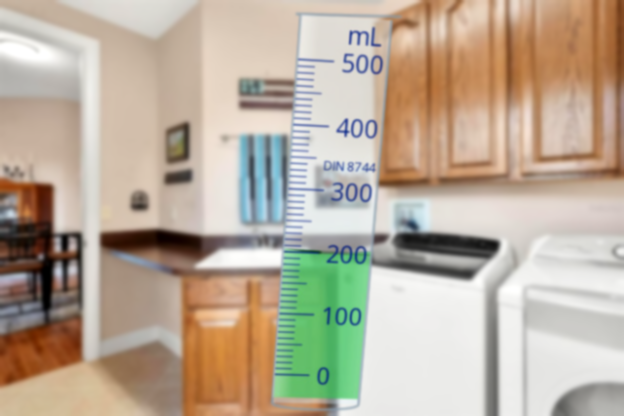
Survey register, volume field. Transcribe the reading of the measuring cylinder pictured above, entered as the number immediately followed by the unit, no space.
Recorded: 200mL
